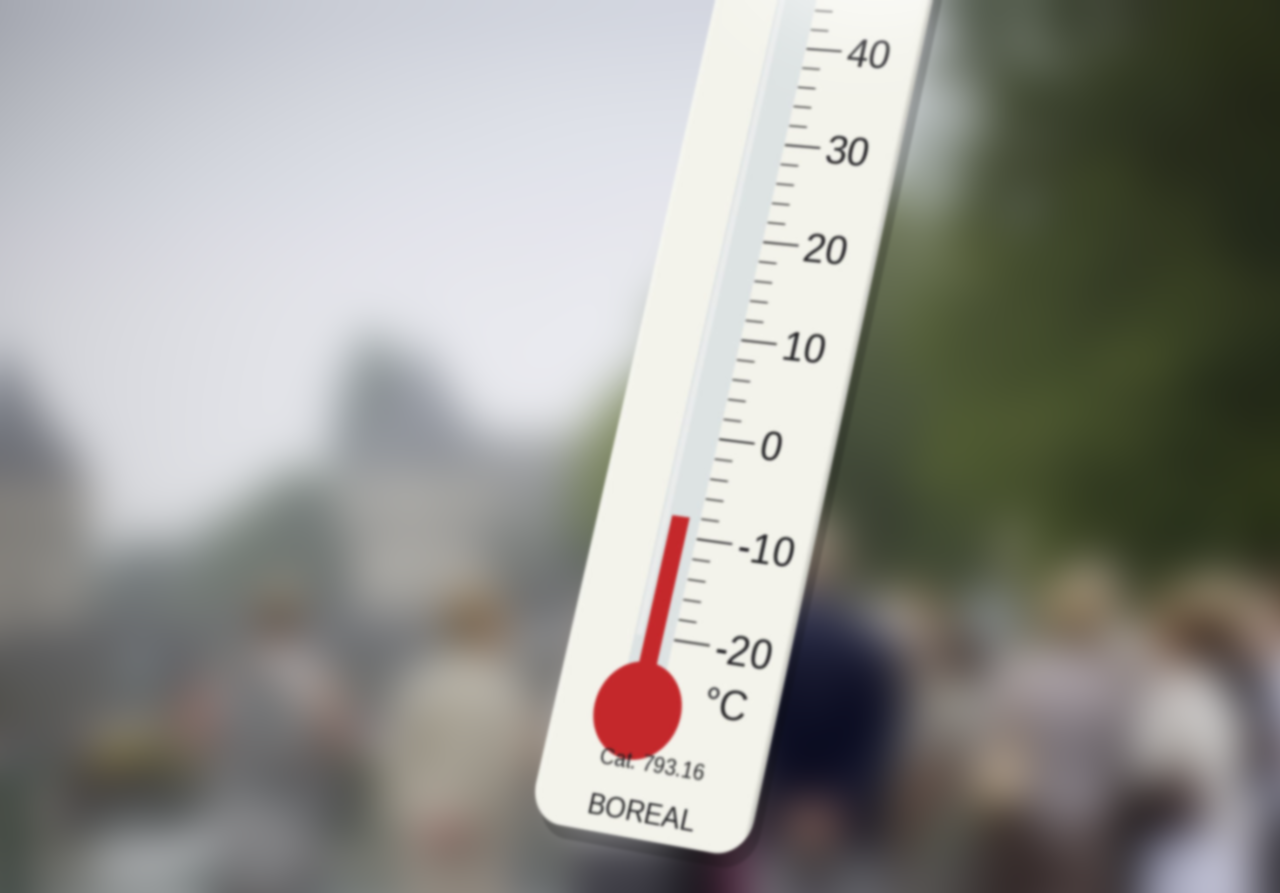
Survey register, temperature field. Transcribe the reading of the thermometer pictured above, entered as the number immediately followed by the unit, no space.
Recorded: -8°C
